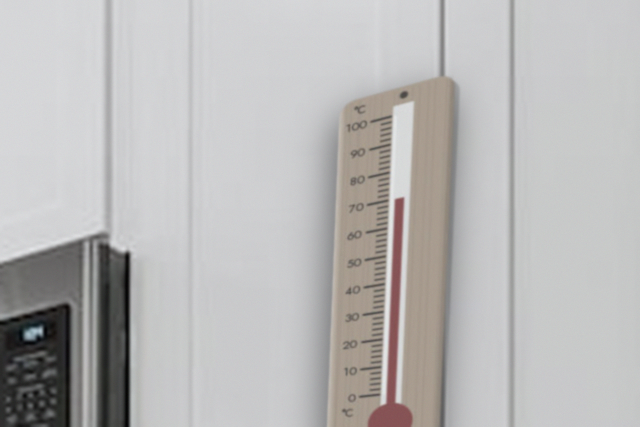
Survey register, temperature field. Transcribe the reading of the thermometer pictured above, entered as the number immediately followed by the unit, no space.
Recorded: 70°C
